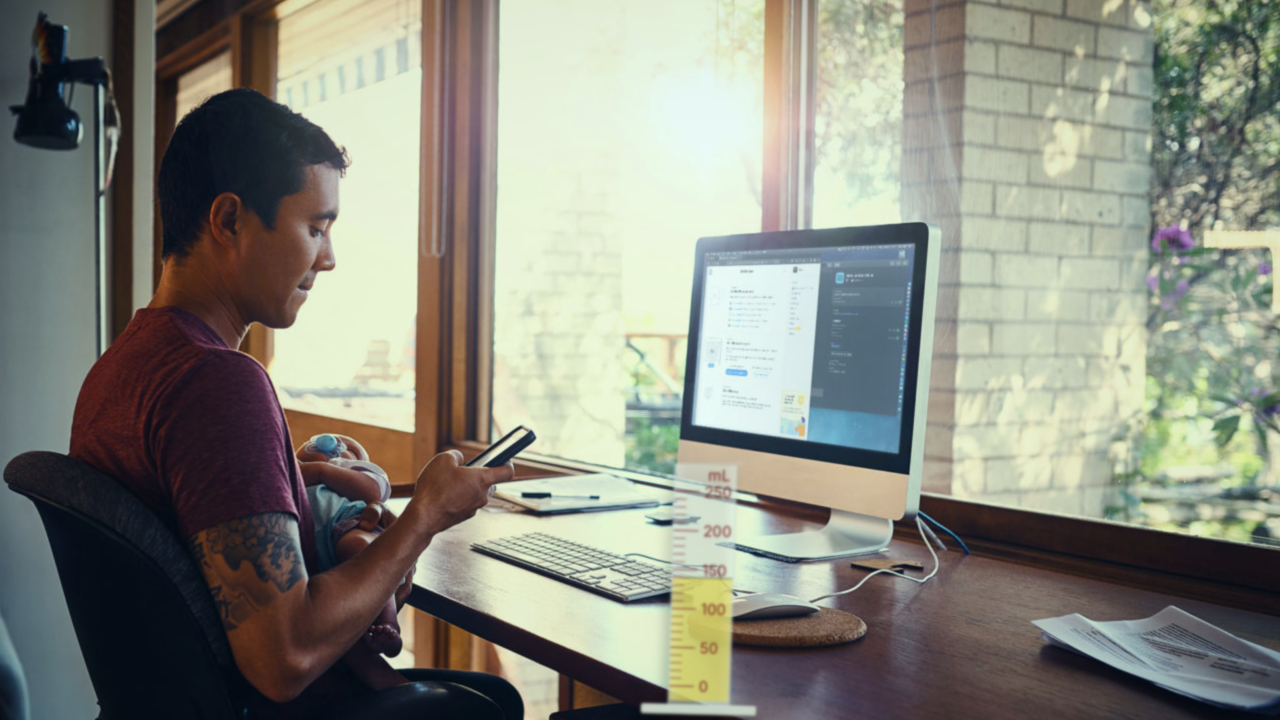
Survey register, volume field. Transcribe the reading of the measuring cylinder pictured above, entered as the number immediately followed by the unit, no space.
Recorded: 140mL
